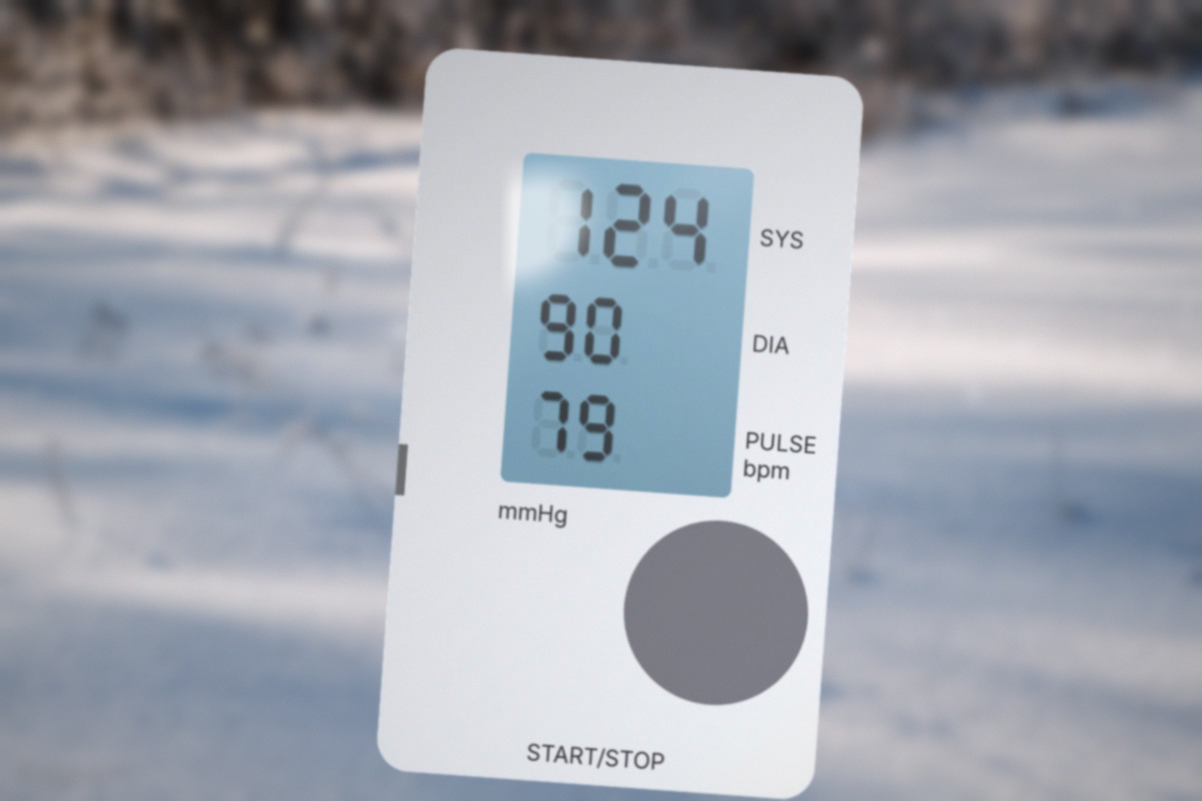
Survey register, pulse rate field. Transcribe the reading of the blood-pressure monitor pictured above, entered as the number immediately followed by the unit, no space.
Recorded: 79bpm
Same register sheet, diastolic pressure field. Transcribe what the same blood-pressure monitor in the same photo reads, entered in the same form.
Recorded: 90mmHg
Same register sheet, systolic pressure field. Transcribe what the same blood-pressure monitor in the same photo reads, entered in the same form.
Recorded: 124mmHg
